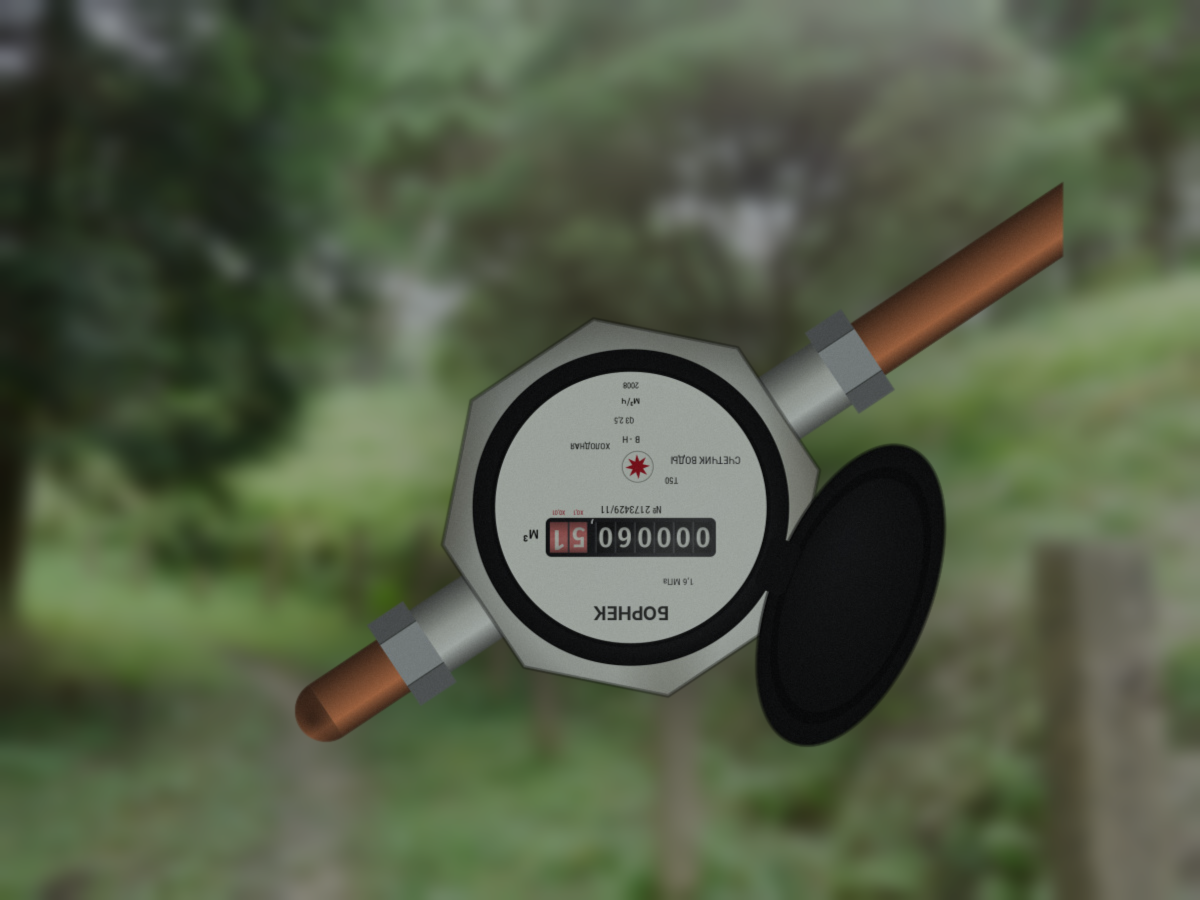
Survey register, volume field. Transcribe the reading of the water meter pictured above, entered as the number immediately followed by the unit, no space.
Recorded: 60.51m³
